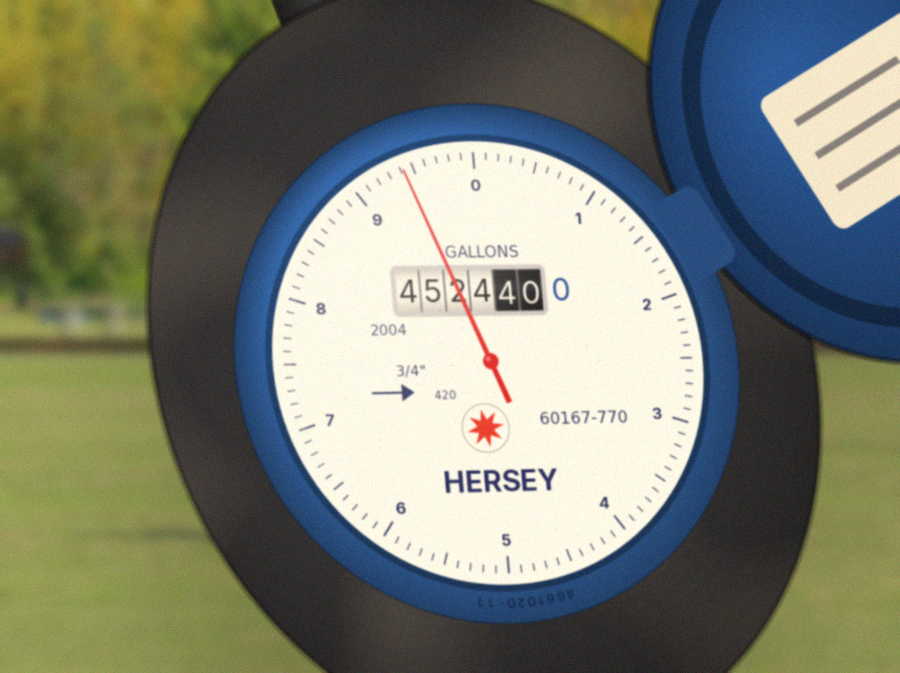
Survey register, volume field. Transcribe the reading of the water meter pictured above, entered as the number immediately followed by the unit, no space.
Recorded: 4524399.4gal
